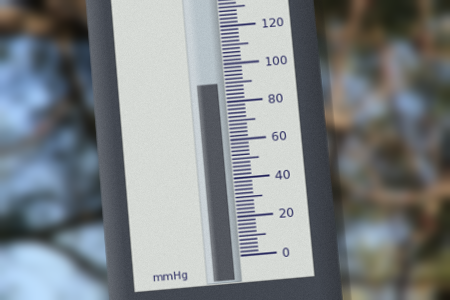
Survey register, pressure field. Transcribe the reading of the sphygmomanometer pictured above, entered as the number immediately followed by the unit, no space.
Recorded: 90mmHg
